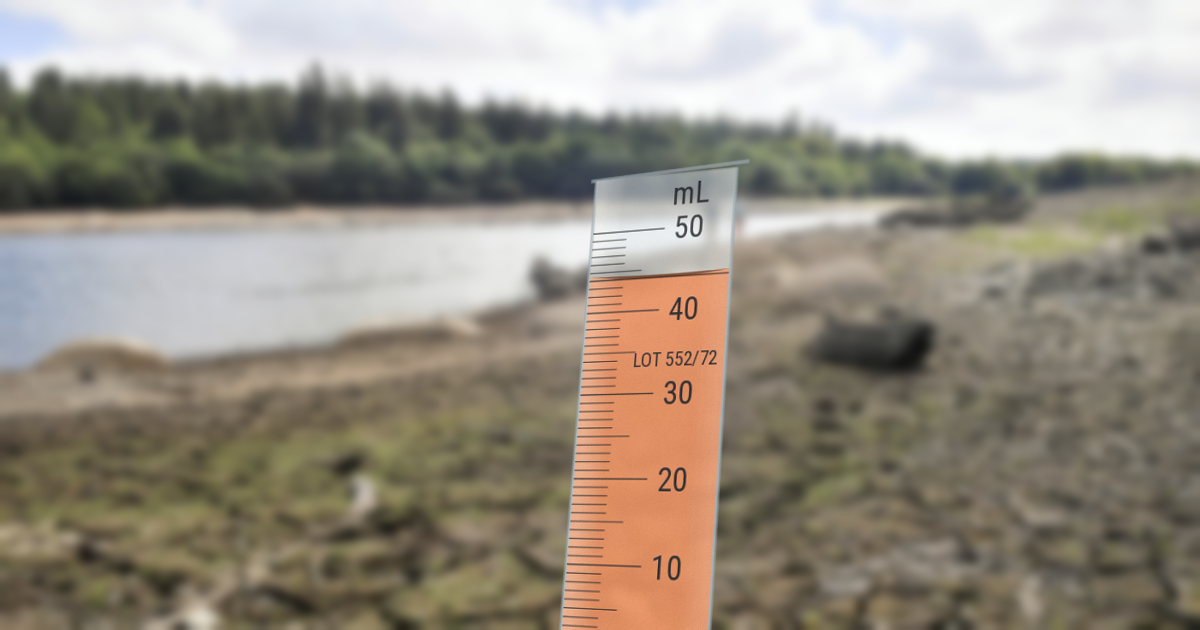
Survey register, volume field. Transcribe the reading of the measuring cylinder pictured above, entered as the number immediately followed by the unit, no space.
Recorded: 44mL
